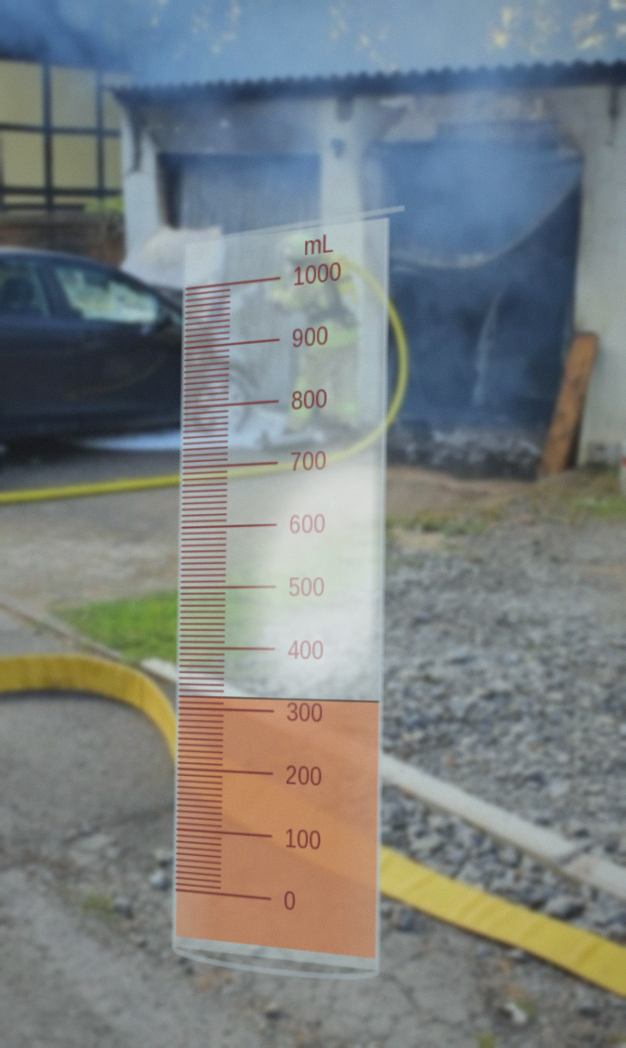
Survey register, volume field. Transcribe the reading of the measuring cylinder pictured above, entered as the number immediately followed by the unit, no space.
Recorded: 320mL
